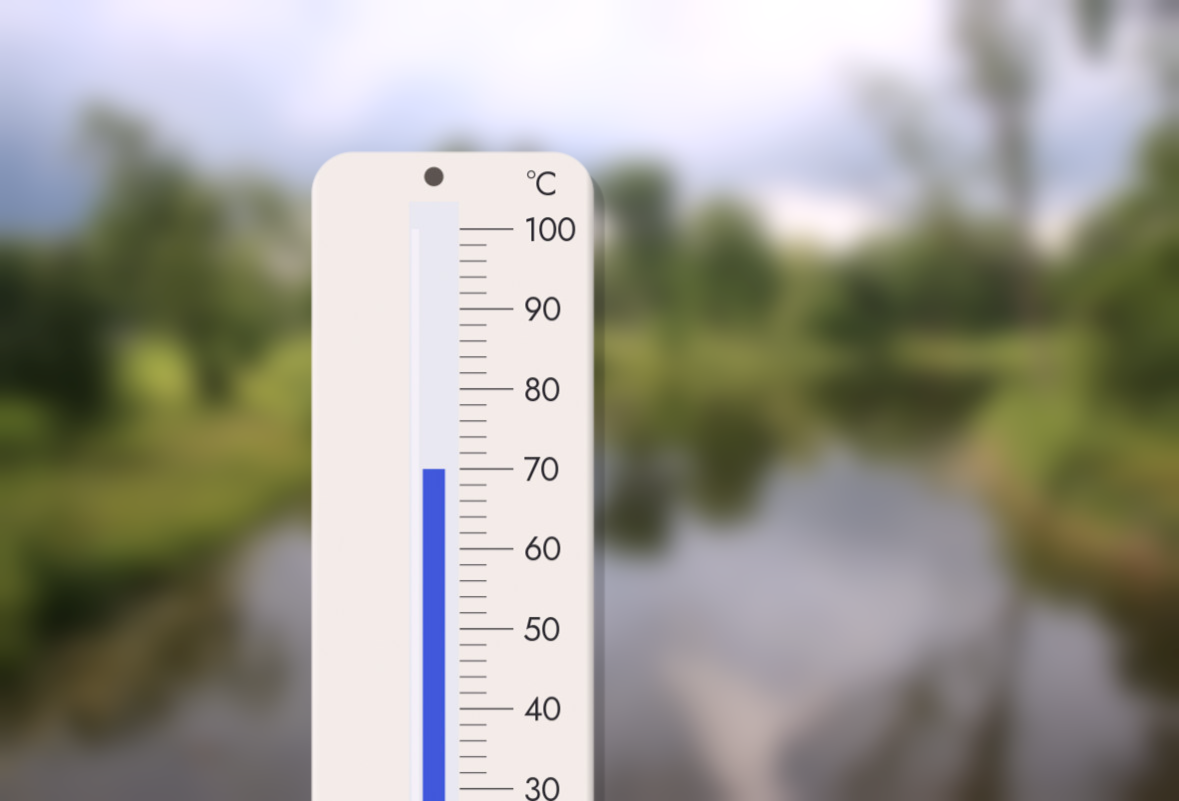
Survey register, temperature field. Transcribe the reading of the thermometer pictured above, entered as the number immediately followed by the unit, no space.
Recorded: 70°C
